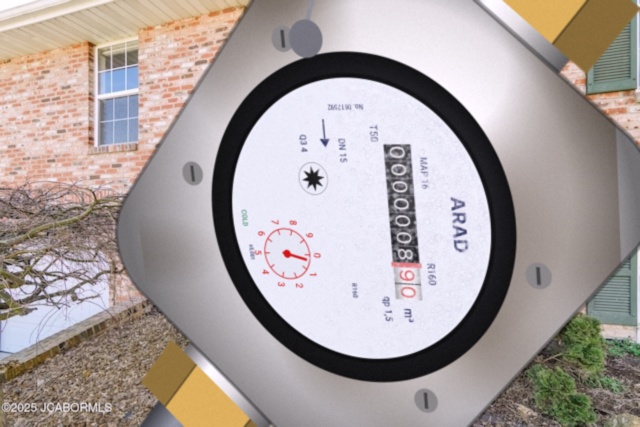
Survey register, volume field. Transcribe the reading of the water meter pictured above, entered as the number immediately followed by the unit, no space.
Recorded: 8.900m³
